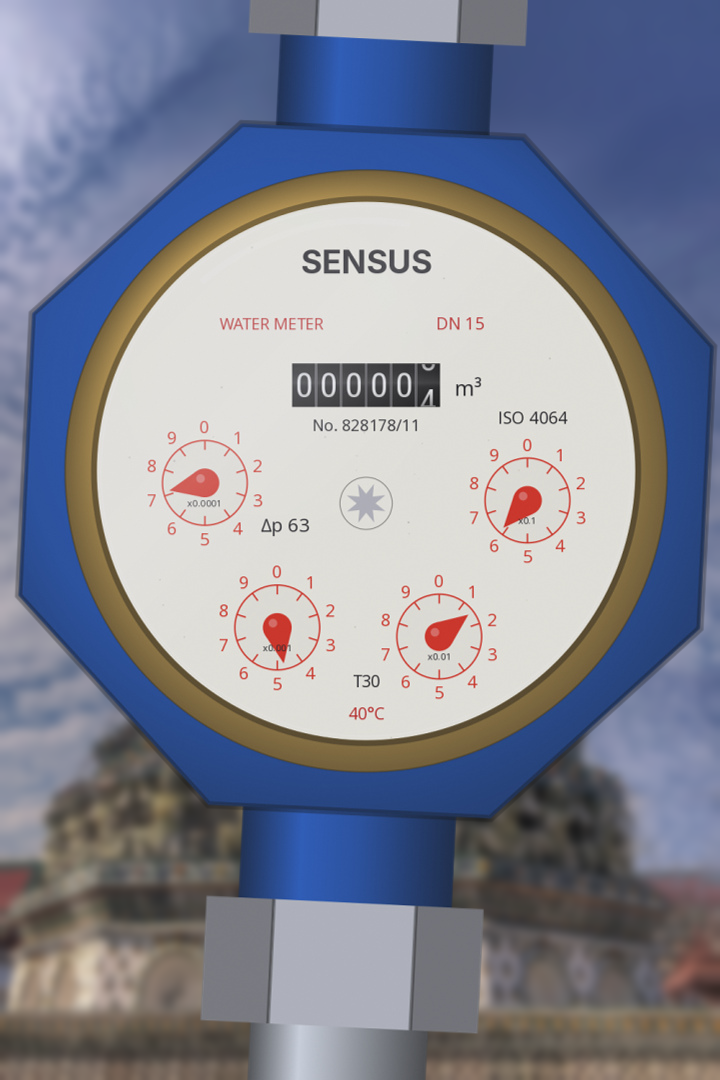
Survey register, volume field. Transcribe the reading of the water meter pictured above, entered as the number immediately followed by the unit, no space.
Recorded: 3.6147m³
